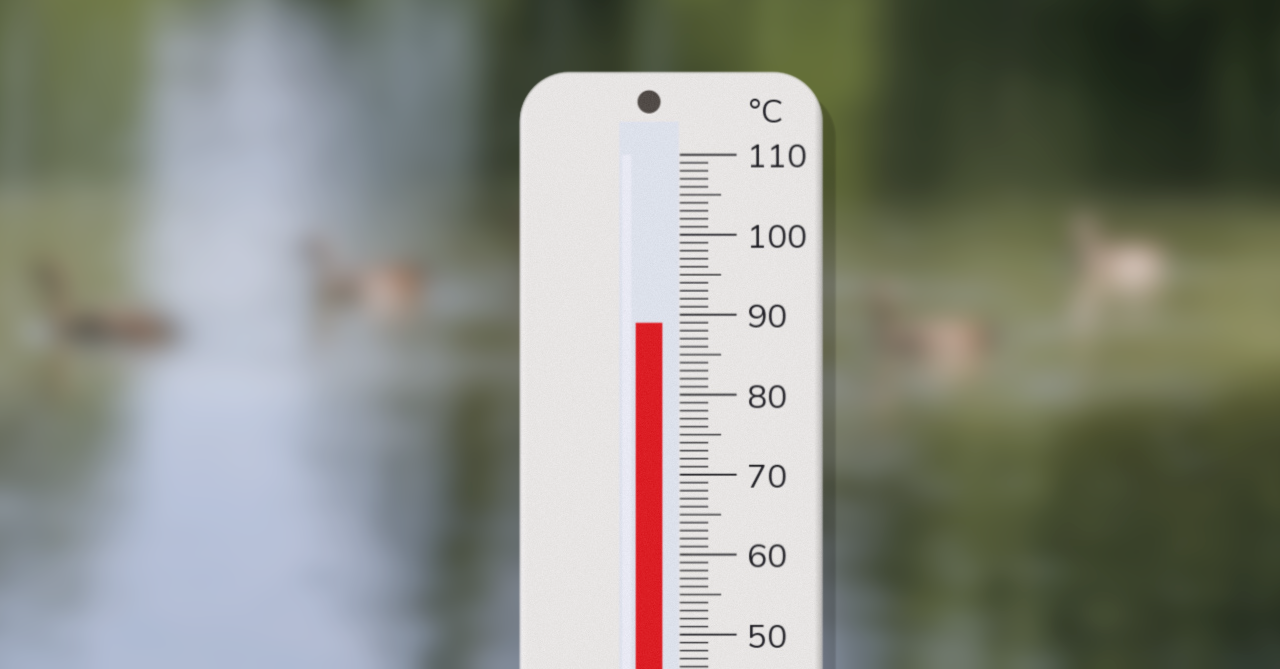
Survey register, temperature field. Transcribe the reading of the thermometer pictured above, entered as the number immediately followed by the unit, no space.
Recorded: 89°C
